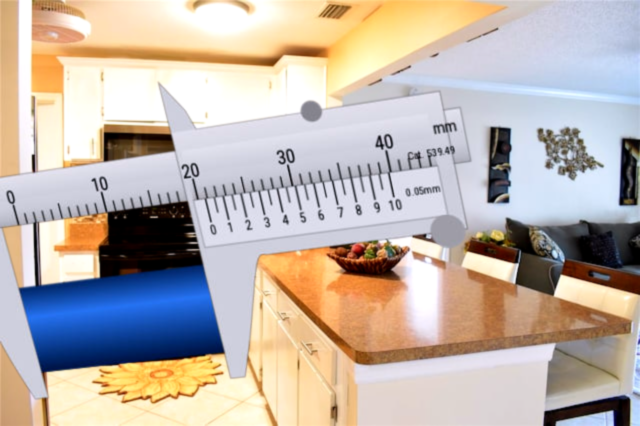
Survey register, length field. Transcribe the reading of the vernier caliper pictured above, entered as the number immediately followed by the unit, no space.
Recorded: 20.8mm
